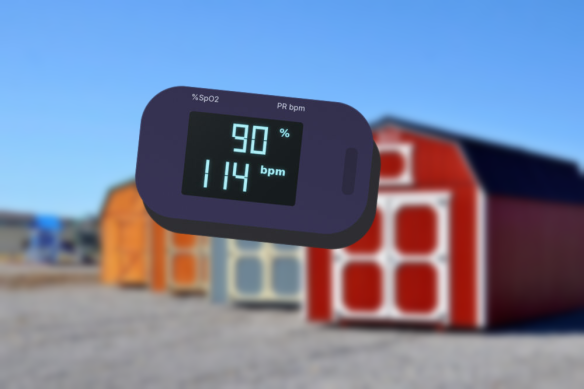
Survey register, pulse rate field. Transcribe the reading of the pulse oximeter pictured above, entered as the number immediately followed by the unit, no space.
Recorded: 114bpm
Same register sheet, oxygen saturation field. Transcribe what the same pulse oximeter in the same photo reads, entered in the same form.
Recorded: 90%
